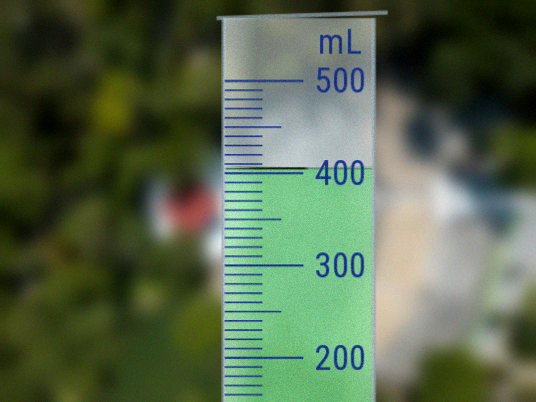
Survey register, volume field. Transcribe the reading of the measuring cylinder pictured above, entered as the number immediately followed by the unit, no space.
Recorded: 405mL
